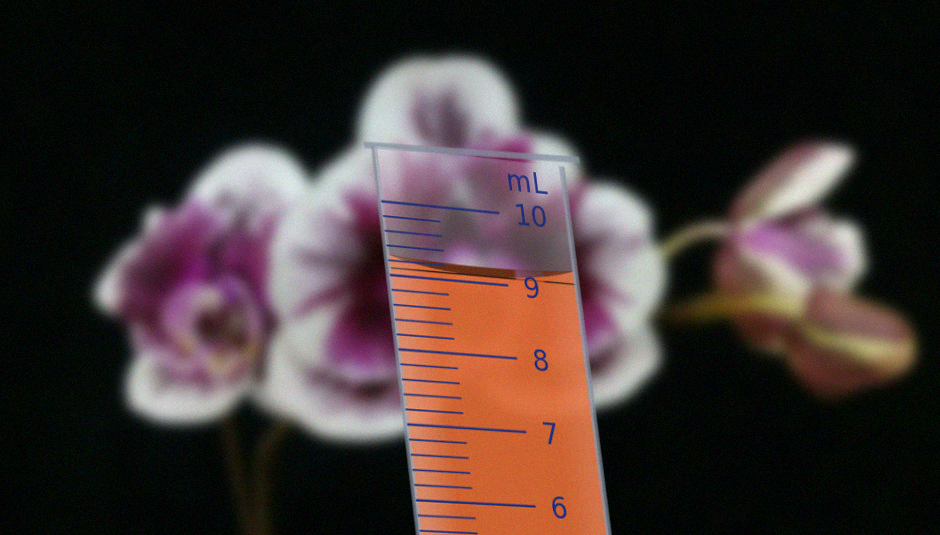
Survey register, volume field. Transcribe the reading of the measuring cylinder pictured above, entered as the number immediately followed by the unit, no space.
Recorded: 9.1mL
